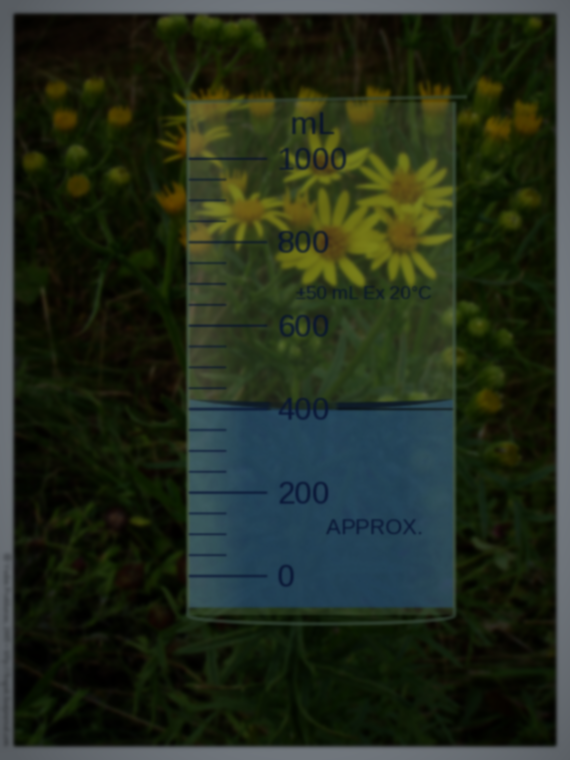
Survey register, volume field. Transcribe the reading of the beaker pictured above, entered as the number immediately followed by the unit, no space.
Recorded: 400mL
